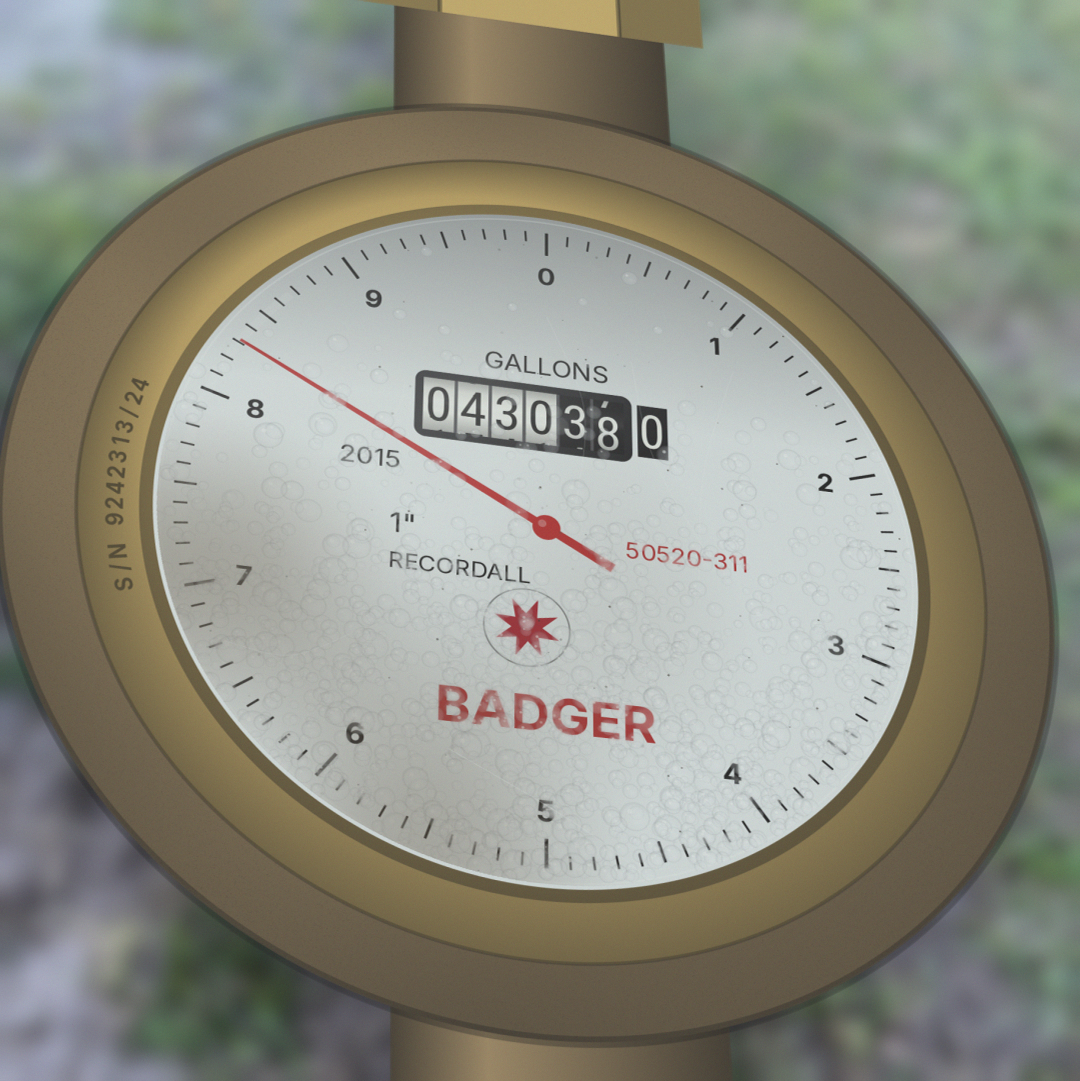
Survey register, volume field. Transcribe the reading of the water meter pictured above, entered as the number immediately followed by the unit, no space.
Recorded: 430378.3gal
